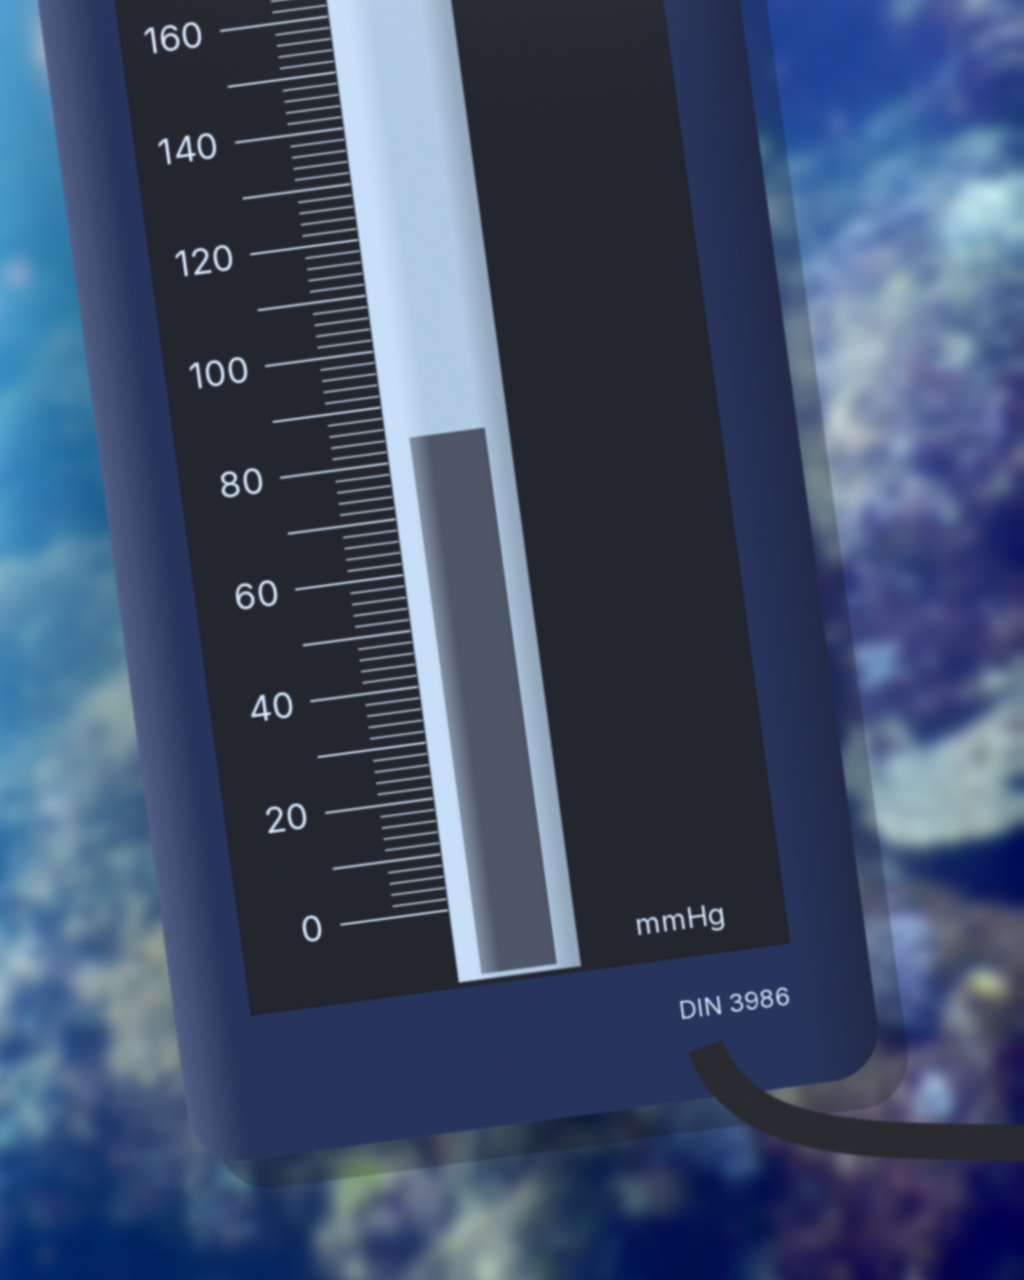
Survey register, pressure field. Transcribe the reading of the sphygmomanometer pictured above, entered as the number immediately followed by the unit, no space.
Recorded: 84mmHg
